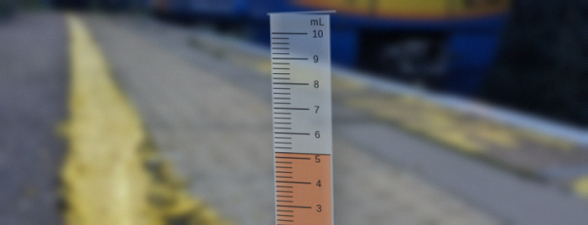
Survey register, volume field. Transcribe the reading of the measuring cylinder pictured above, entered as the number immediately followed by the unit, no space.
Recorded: 5.2mL
